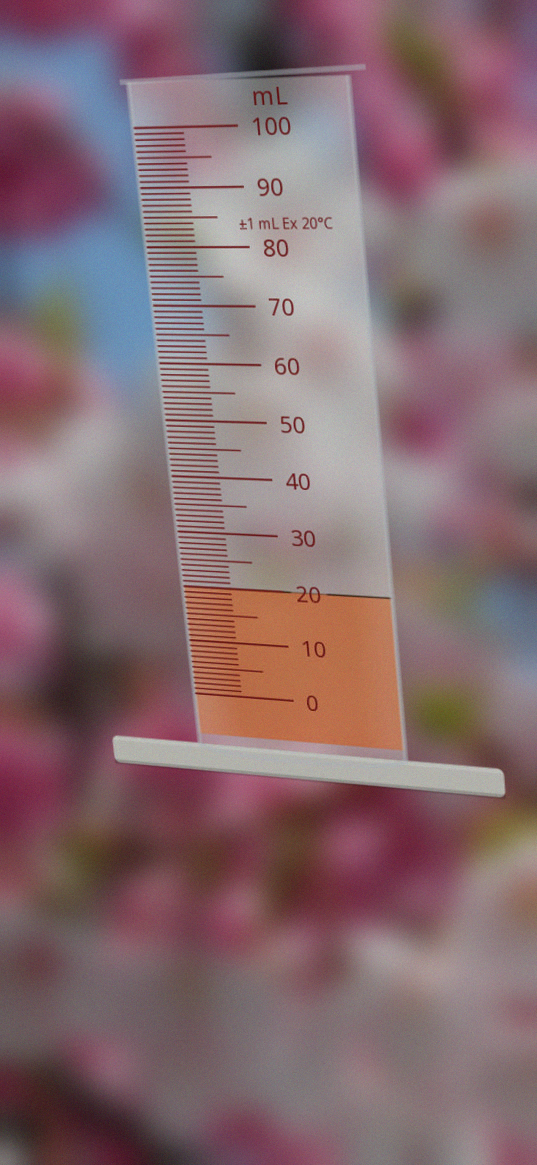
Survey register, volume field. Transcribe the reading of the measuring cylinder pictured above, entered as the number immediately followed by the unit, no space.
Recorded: 20mL
